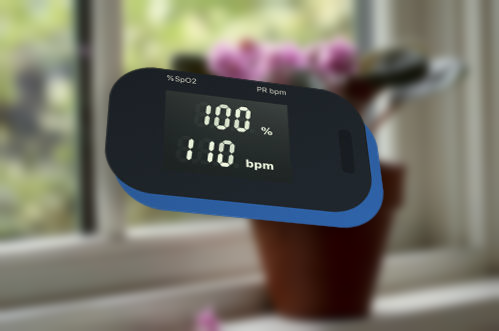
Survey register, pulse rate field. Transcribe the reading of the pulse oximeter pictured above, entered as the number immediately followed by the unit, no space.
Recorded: 110bpm
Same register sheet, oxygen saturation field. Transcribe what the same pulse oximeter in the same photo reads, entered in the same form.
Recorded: 100%
